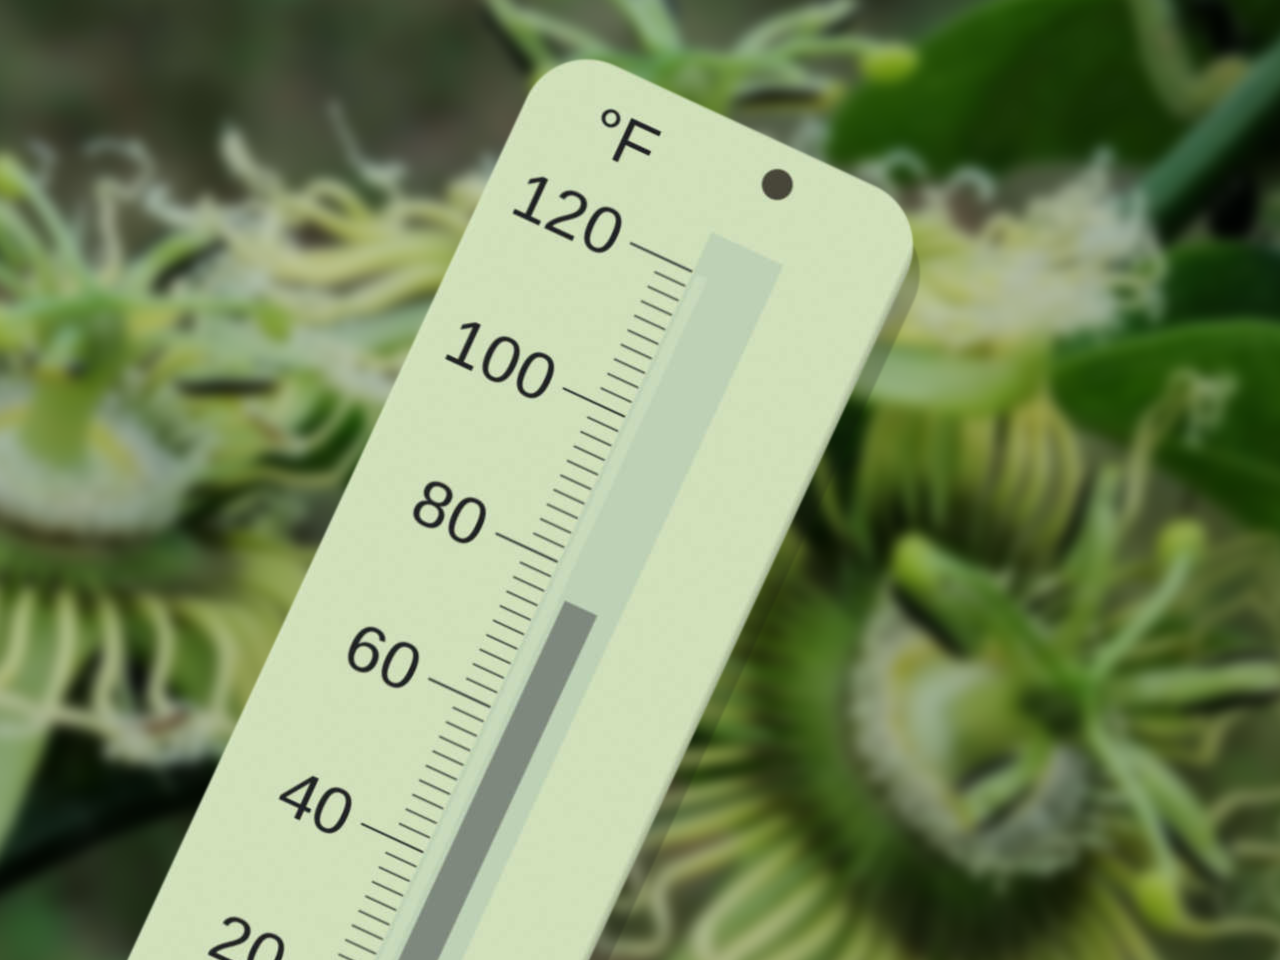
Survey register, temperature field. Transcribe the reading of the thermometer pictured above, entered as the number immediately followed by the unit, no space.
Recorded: 76°F
